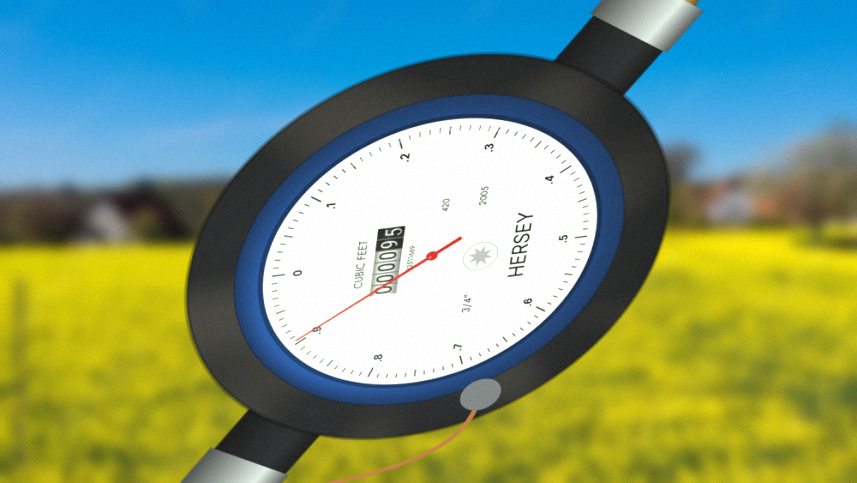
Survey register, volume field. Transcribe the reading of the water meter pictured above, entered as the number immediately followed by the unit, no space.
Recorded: 94.90ft³
